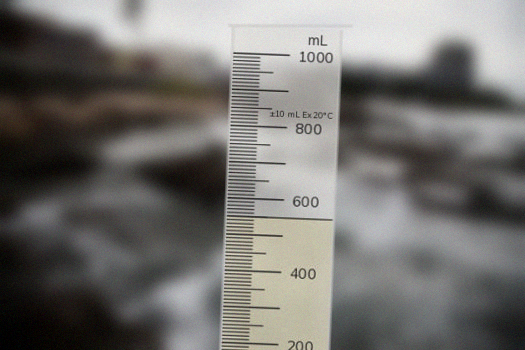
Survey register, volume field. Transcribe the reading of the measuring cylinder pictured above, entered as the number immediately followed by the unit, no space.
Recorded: 550mL
